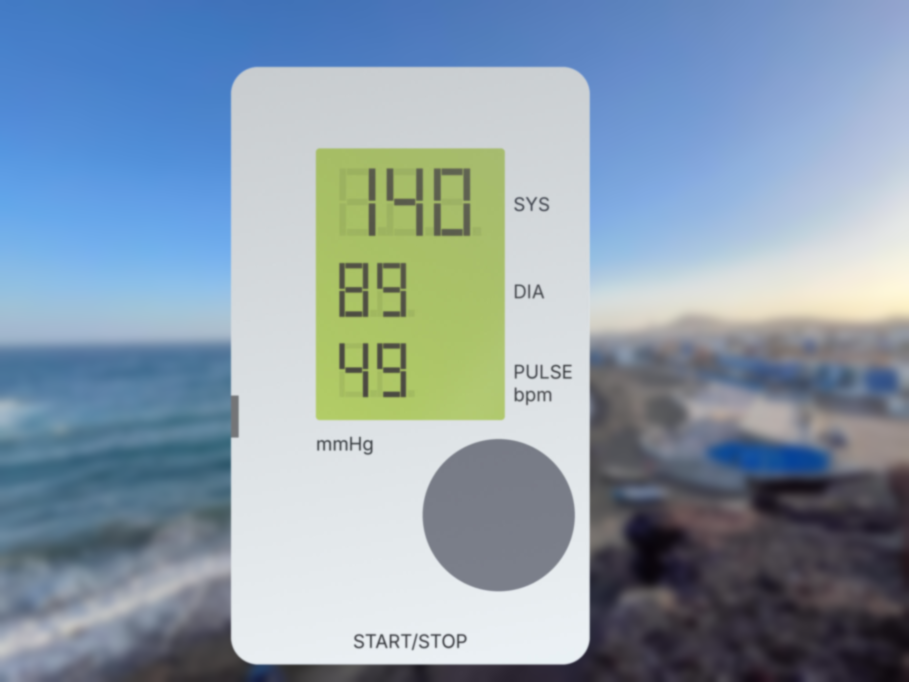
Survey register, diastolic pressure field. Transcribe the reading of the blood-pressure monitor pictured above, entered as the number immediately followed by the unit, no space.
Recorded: 89mmHg
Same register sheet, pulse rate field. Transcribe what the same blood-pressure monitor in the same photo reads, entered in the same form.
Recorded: 49bpm
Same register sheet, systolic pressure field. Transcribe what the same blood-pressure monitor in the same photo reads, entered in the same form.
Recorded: 140mmHg
